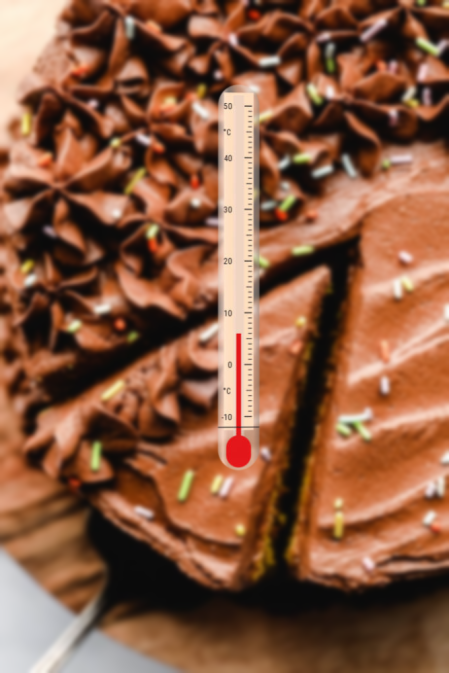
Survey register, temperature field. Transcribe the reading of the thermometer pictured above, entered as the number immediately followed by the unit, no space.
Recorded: 6°C
